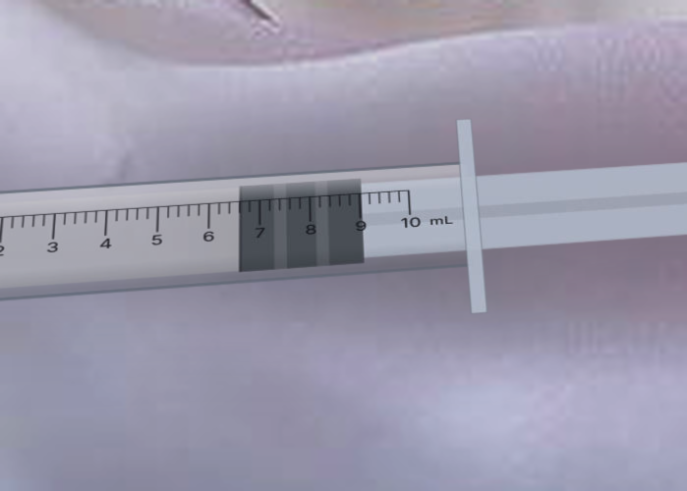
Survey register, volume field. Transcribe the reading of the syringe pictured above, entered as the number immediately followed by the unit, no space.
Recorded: 6.6mL
